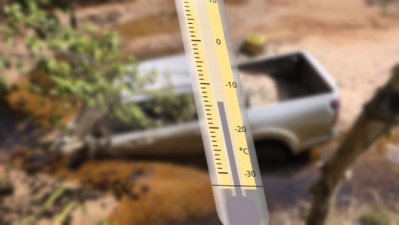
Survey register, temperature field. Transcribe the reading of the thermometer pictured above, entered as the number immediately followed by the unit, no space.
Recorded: -14°C
